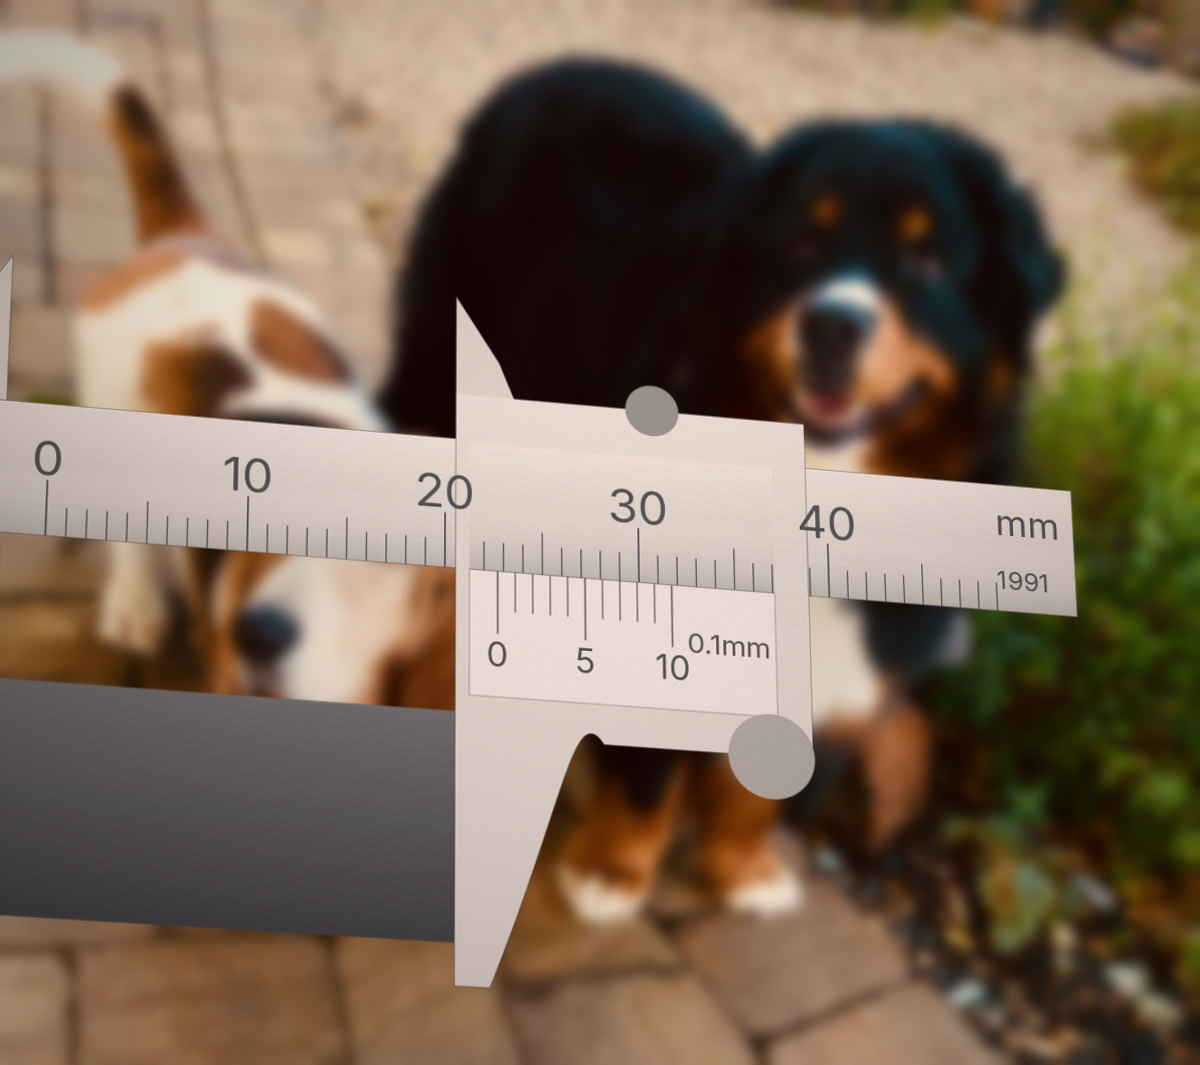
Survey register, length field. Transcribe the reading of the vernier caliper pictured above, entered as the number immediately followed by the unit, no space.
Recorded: 22.7mm
